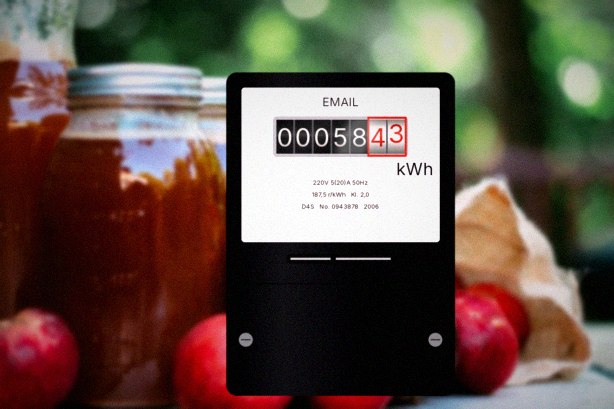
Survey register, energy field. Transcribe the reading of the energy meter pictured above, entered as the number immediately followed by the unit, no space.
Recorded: 58.43kWh
